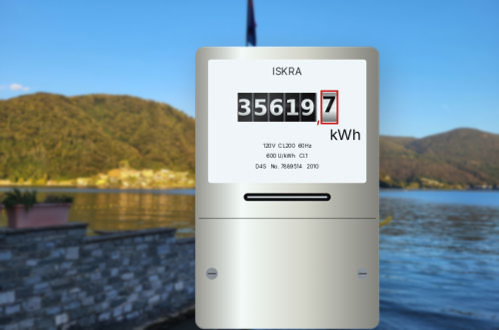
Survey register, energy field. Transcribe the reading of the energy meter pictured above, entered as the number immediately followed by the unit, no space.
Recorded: 35619.7kWh
